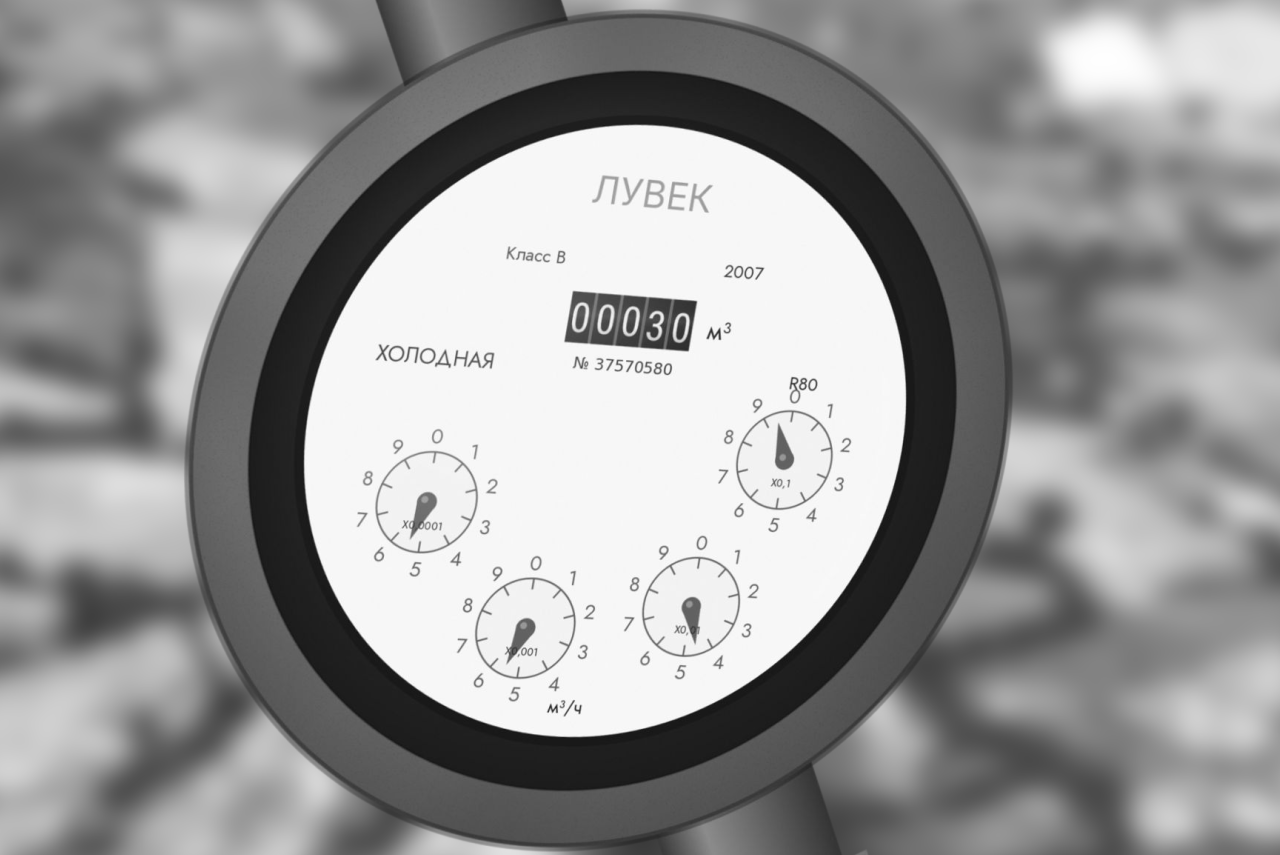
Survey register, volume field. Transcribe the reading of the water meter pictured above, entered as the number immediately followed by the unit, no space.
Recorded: 29.9455m³
